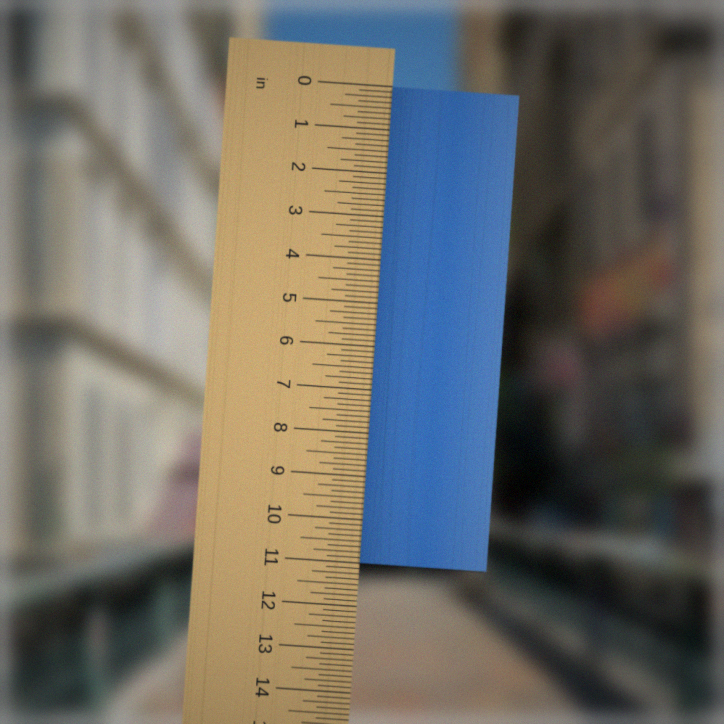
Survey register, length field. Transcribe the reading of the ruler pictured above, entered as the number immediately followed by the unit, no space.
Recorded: 11in
